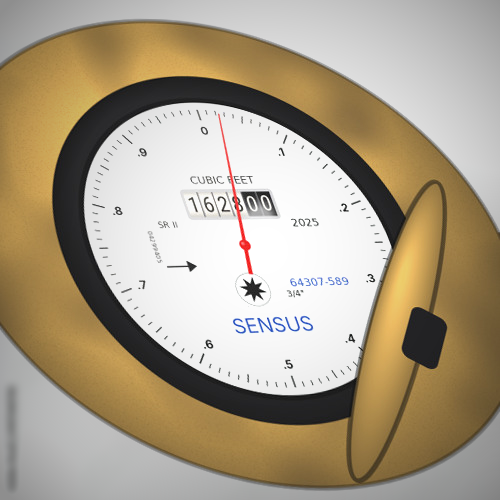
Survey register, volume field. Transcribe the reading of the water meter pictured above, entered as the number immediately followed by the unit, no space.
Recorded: 162800.02ft³
